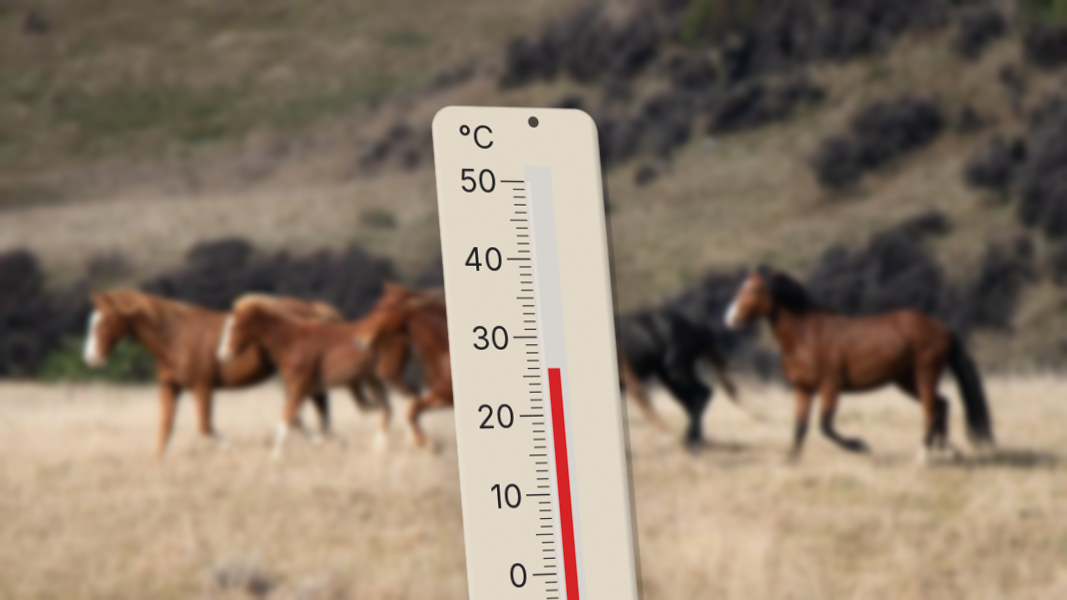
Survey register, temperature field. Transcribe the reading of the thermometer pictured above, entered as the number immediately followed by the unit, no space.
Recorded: 26°C
